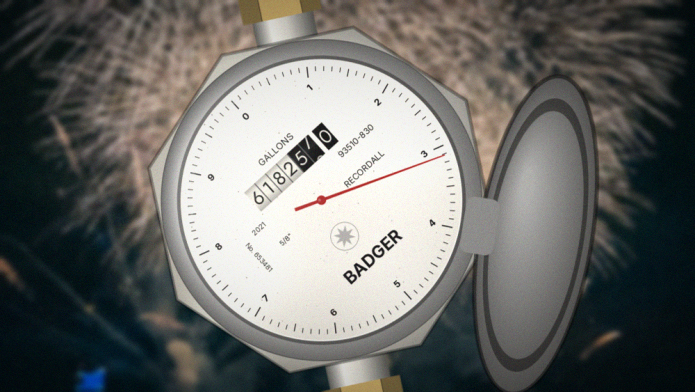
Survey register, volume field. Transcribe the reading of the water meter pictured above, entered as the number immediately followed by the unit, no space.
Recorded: 6182573.1gal
